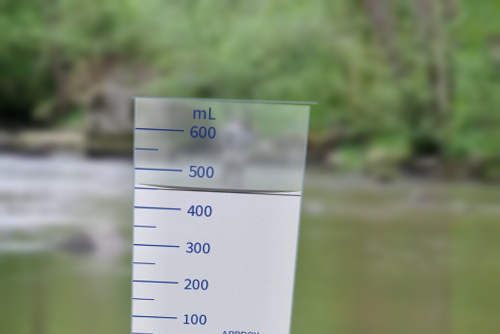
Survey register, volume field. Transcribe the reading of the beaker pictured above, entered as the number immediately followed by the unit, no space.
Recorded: 450mL
